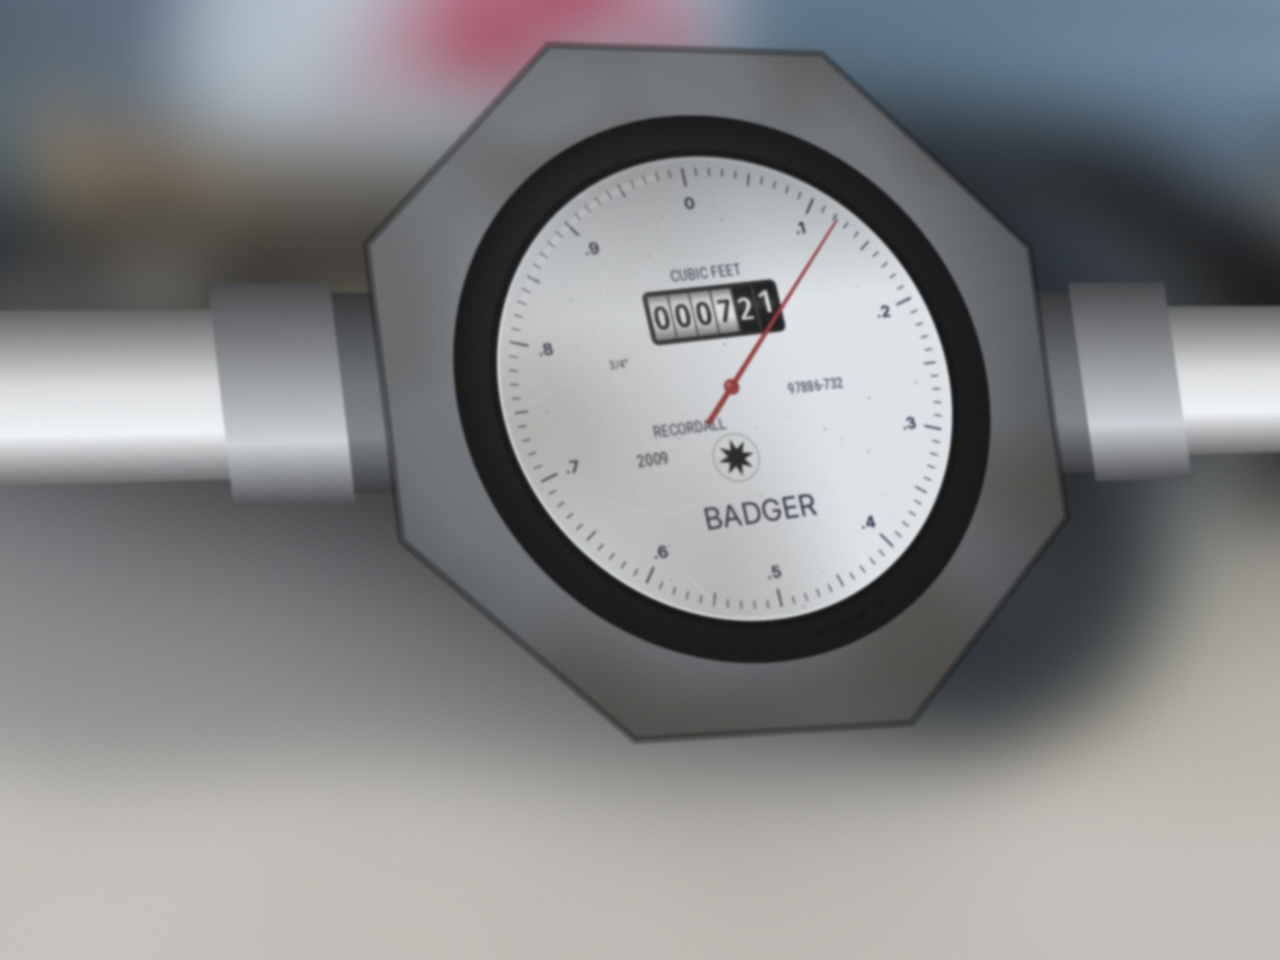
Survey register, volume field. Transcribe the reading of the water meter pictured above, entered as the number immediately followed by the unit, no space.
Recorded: 721.12ft³
